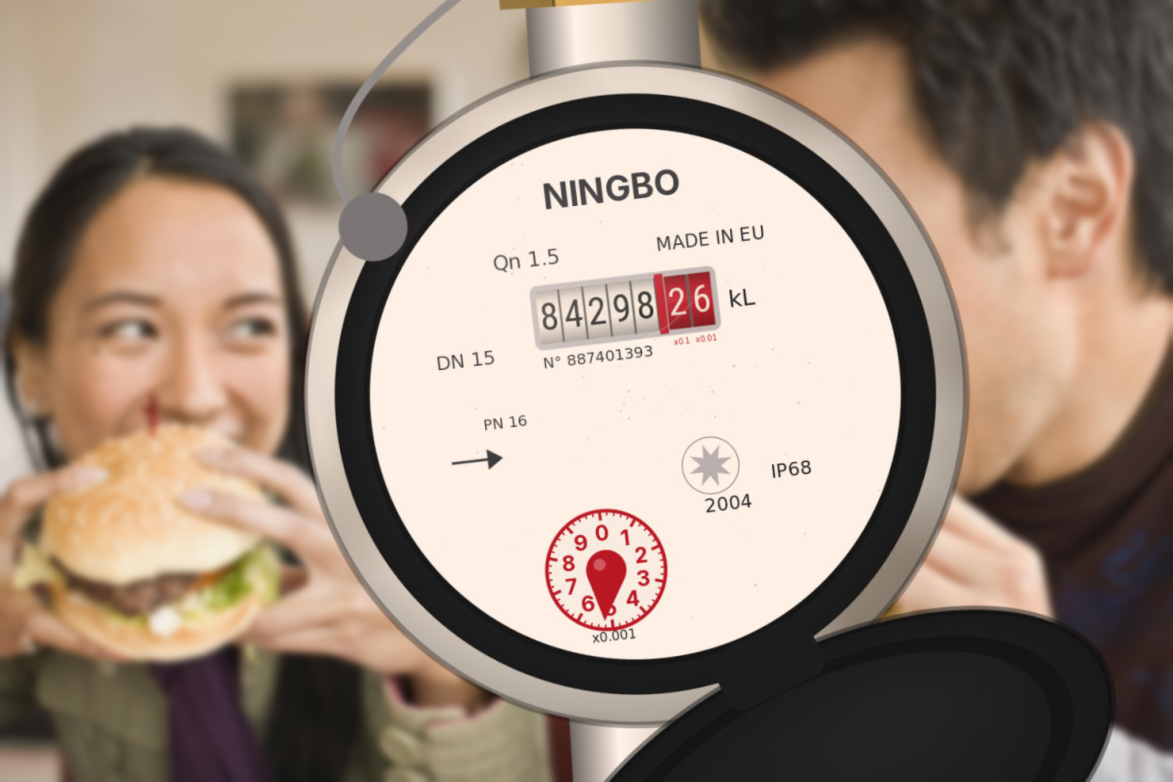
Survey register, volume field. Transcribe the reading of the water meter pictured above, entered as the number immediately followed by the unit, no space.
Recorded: 84298.265kL
